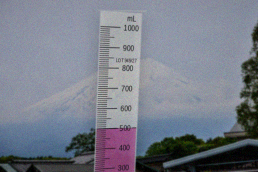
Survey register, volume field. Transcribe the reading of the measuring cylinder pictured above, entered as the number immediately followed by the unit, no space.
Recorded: 500mL
